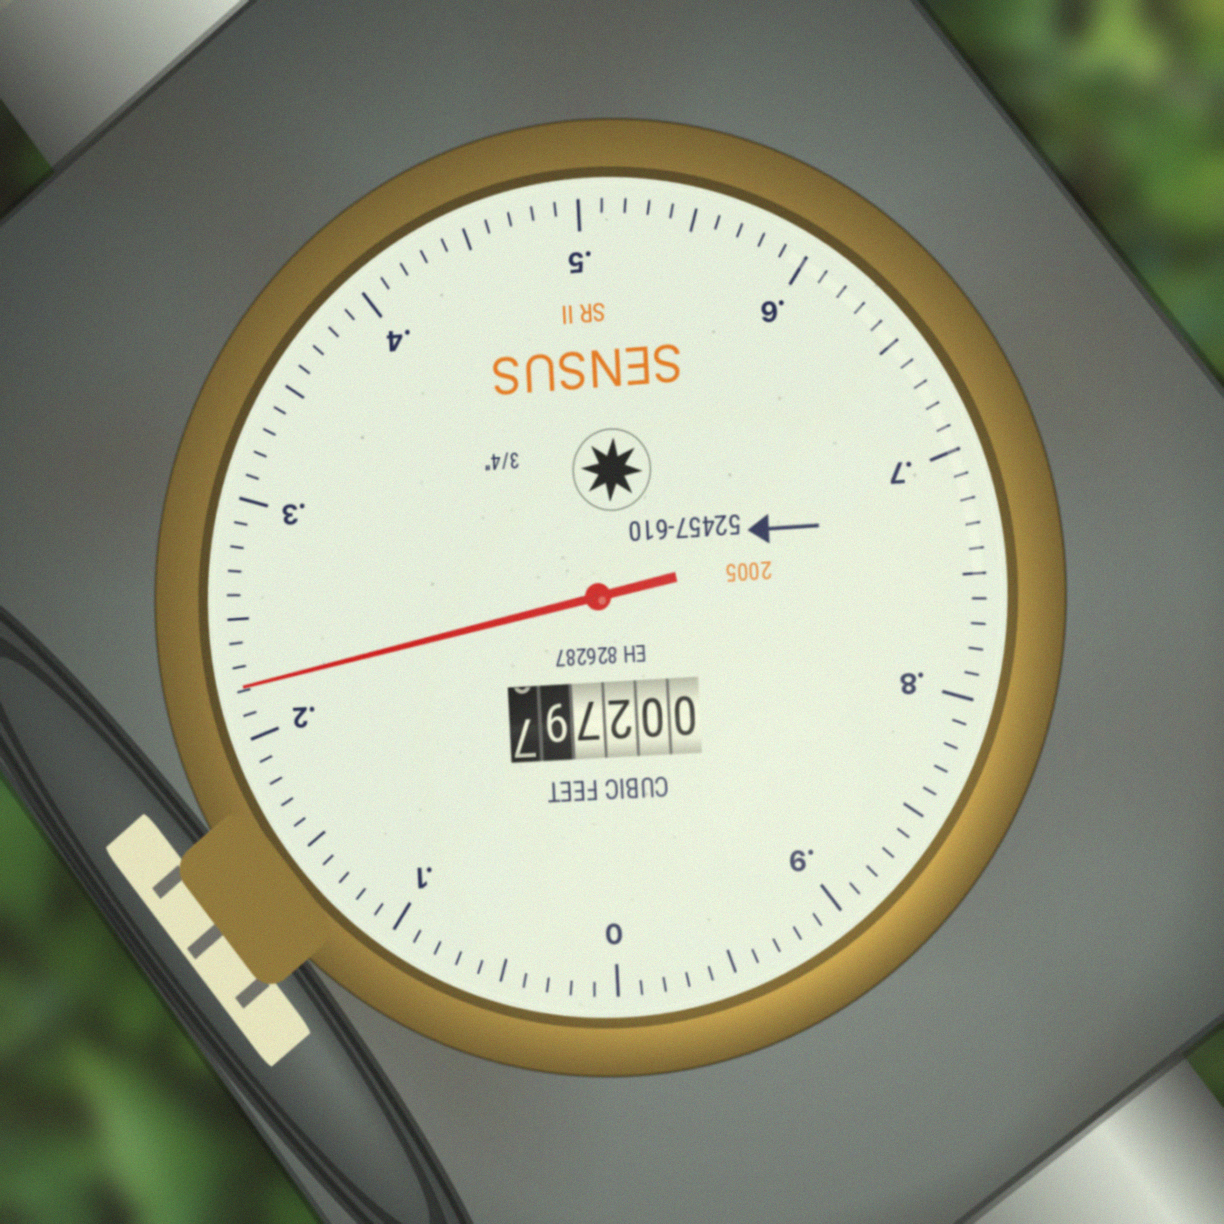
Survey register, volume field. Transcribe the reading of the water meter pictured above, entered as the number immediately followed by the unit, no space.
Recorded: 2797.22ft³
